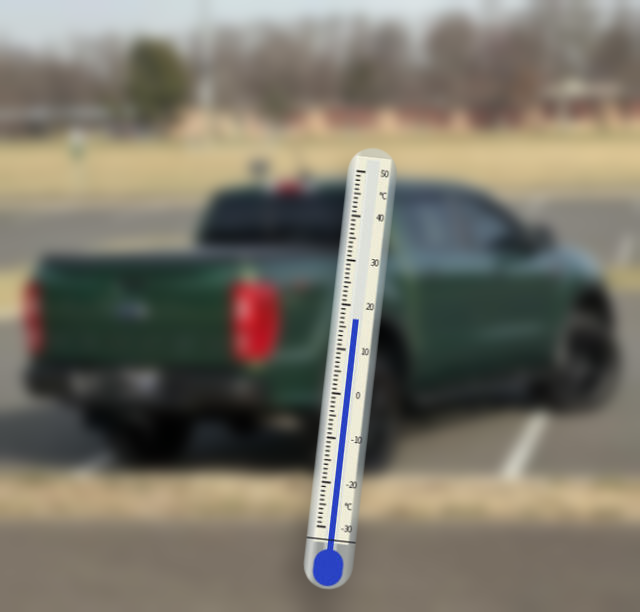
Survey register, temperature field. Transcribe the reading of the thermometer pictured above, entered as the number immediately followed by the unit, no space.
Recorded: 17°C
